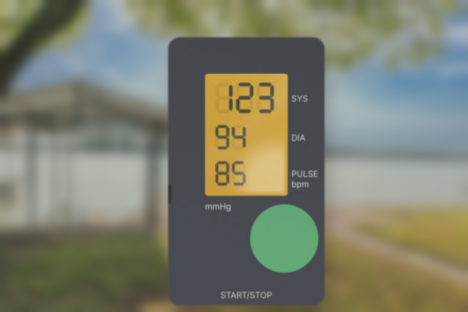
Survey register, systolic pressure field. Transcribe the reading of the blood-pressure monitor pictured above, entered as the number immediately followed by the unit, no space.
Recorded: 123mmHg
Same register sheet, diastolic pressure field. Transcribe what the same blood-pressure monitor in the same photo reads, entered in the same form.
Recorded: 94mmHg
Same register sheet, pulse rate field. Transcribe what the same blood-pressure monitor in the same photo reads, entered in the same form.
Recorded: 85bpm
